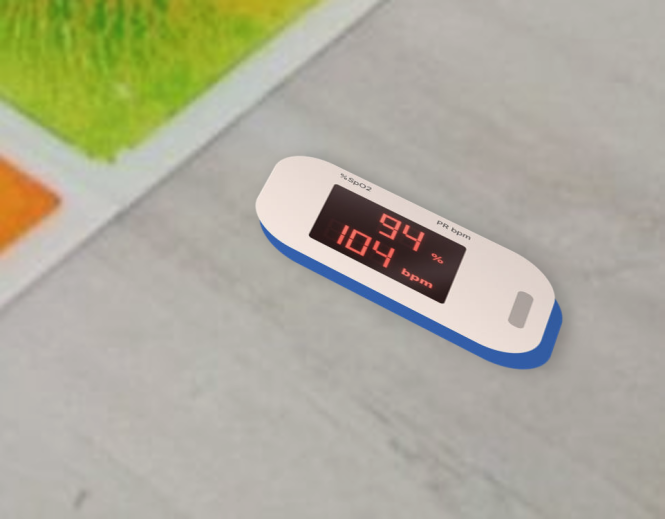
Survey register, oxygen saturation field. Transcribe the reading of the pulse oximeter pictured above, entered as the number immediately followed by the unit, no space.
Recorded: 94%
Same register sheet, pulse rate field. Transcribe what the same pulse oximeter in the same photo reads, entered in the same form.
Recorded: 104bpm
